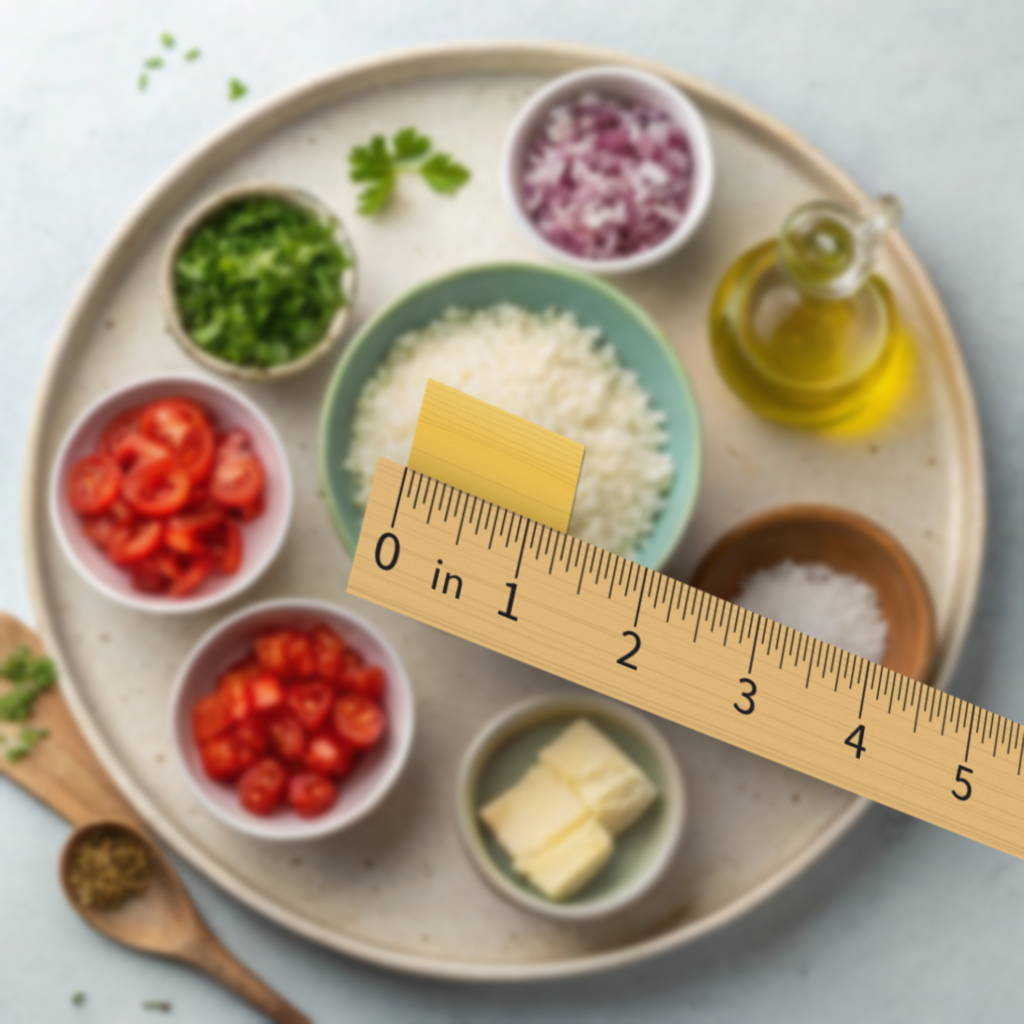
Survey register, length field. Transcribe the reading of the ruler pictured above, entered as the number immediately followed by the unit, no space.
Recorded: 1.3125in
